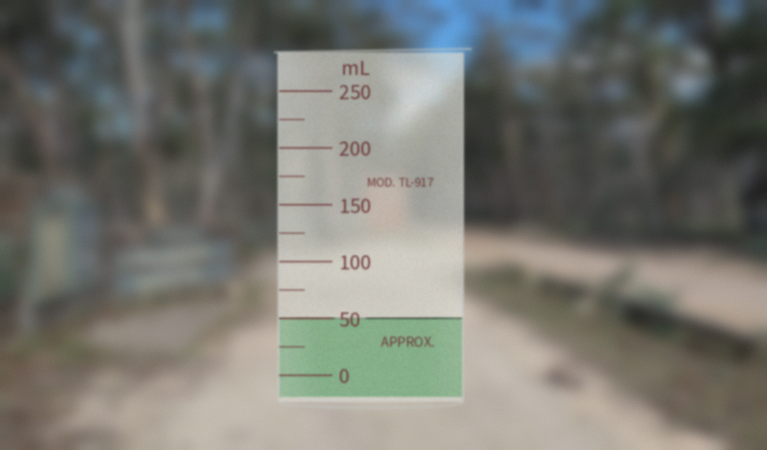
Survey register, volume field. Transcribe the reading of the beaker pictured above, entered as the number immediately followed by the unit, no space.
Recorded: 50mL
